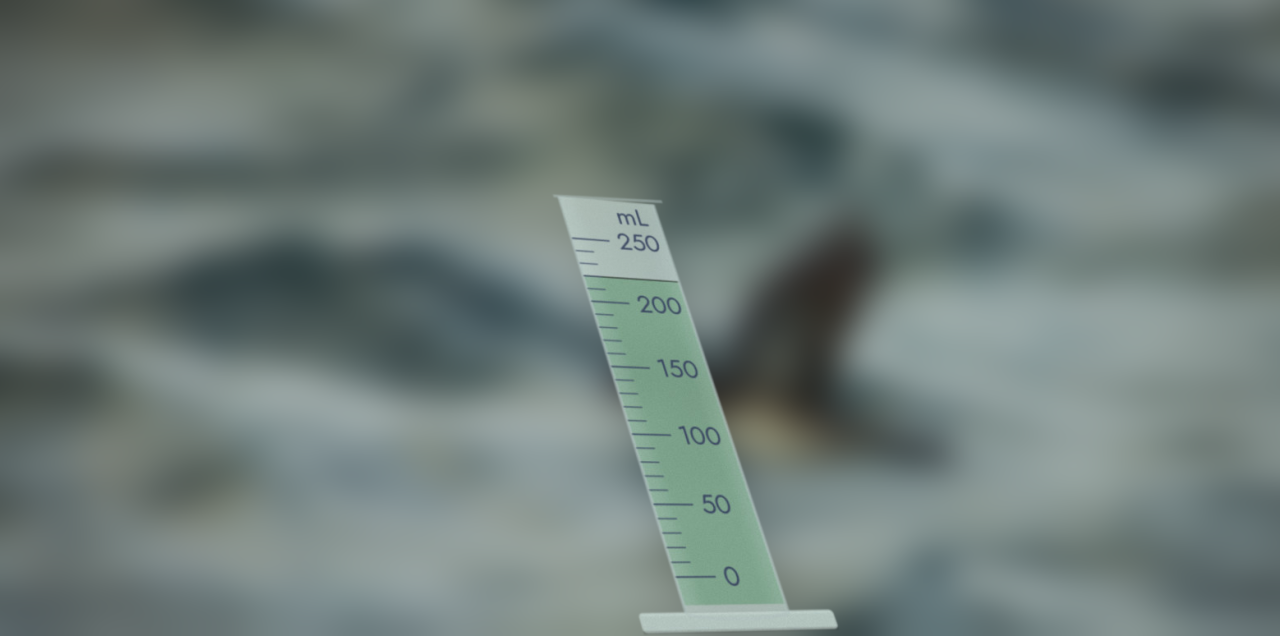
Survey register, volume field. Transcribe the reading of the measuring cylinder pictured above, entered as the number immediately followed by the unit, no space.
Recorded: 220mL
